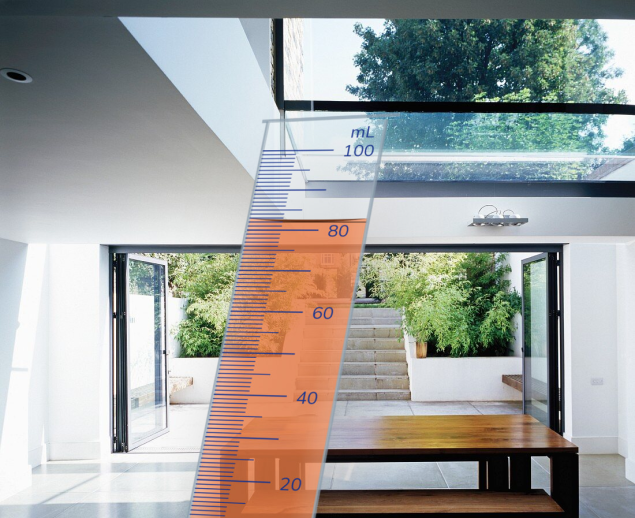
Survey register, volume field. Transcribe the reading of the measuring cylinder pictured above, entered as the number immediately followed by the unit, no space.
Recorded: 82mL
